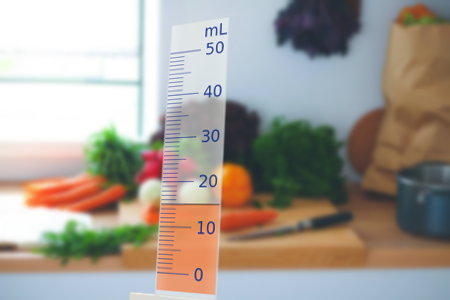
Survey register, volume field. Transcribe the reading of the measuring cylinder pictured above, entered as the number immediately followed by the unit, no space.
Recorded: 15mL
